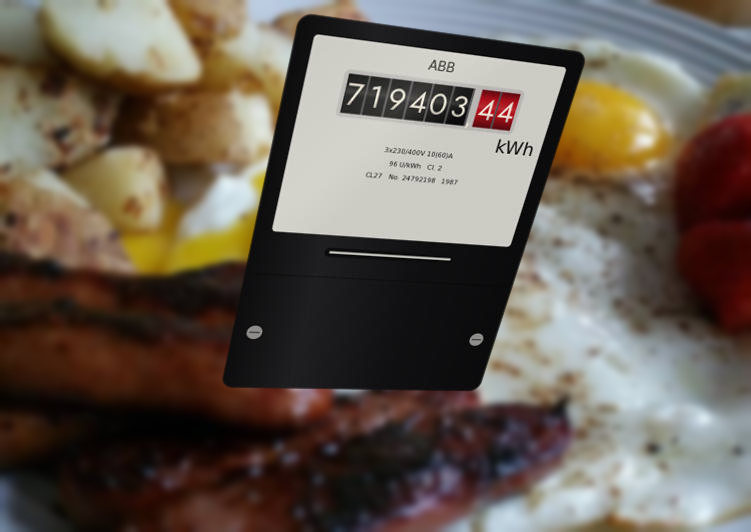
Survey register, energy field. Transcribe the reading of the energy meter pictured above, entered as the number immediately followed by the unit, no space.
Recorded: 719403.44kWh
